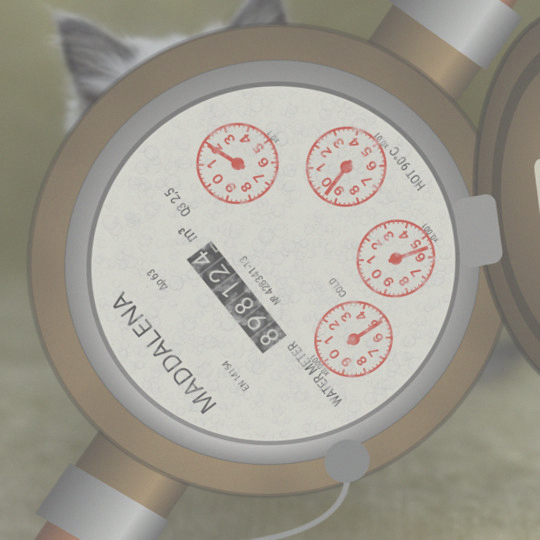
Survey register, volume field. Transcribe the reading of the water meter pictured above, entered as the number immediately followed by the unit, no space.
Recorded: 898124.1955m³
